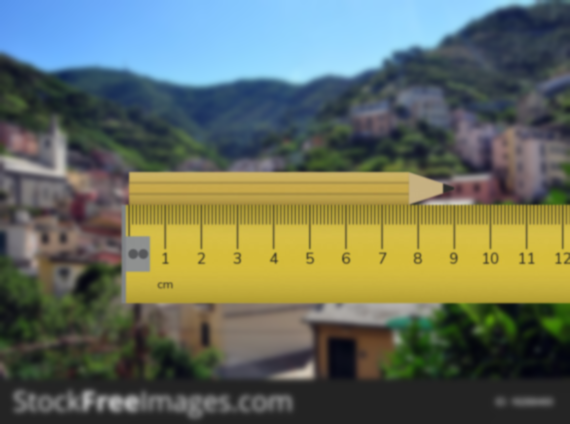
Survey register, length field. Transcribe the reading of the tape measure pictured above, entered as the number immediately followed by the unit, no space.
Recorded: 9cm
